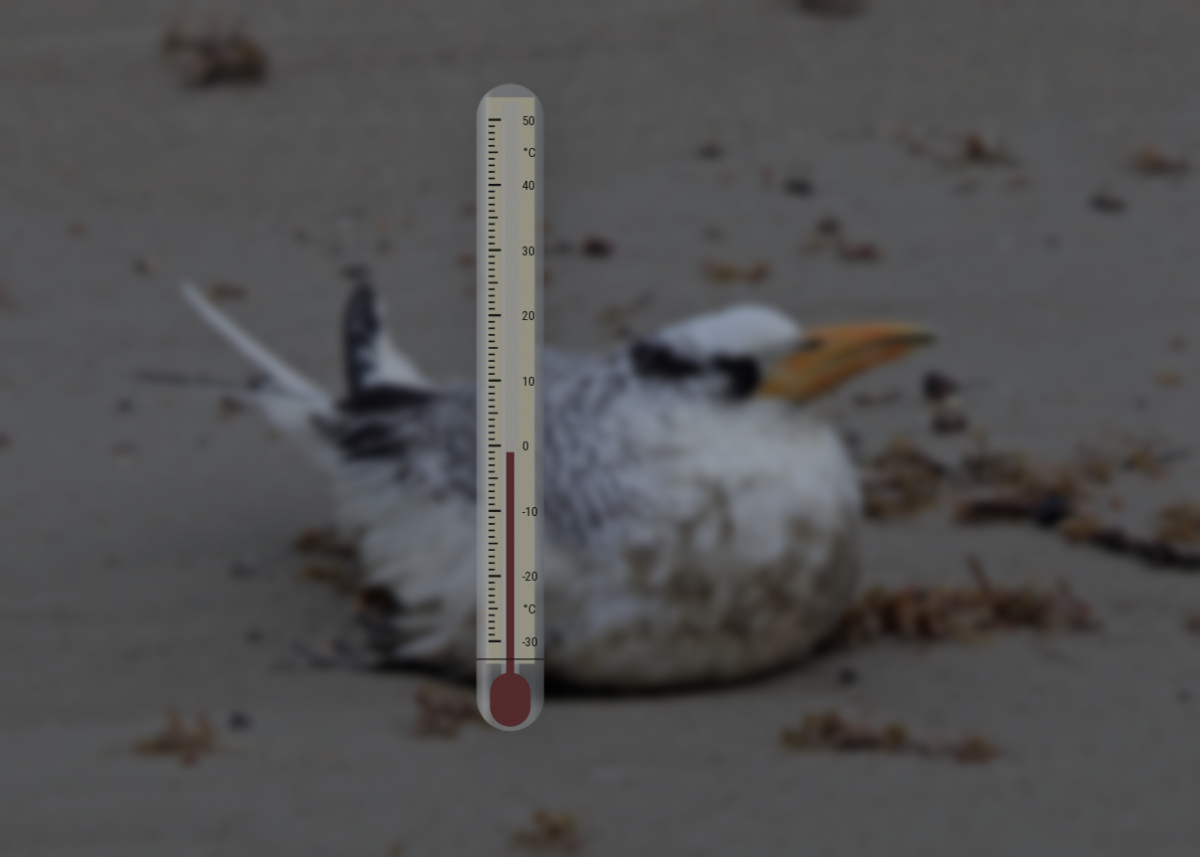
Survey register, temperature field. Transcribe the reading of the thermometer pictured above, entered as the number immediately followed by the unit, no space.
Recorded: -1°C
